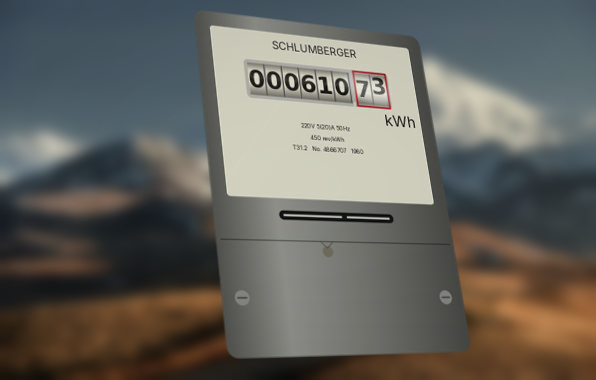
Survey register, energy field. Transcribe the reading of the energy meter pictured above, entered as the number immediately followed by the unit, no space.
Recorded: 610.73kWh
